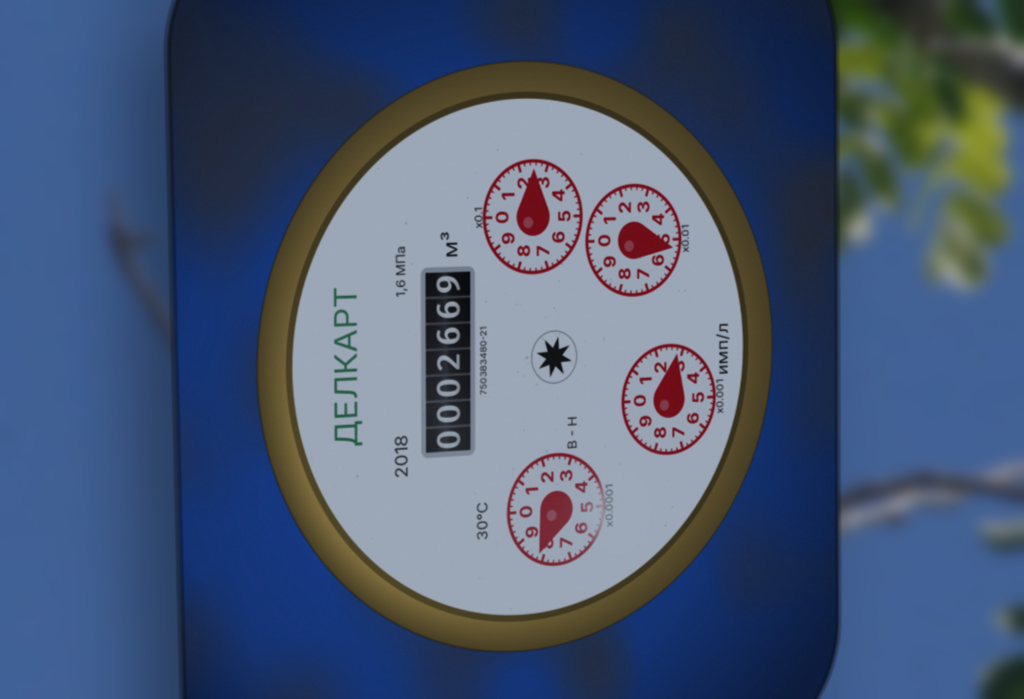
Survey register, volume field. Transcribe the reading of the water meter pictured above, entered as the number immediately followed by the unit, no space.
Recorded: 2669.2528m³
